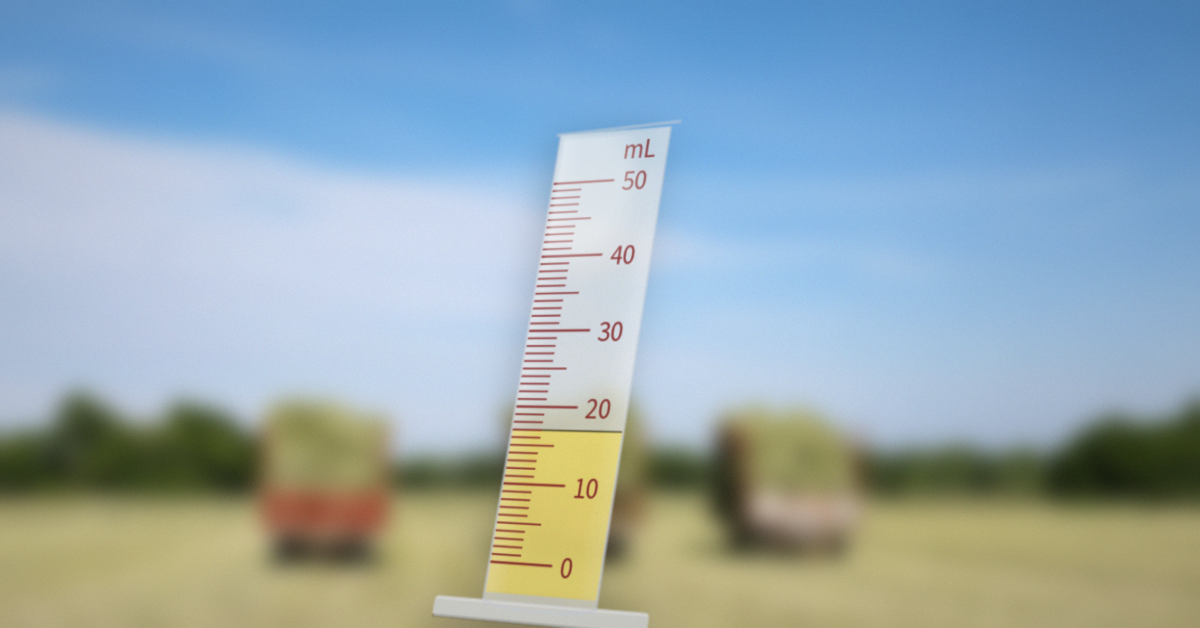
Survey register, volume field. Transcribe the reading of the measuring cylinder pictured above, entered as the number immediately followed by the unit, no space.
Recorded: 17mL
